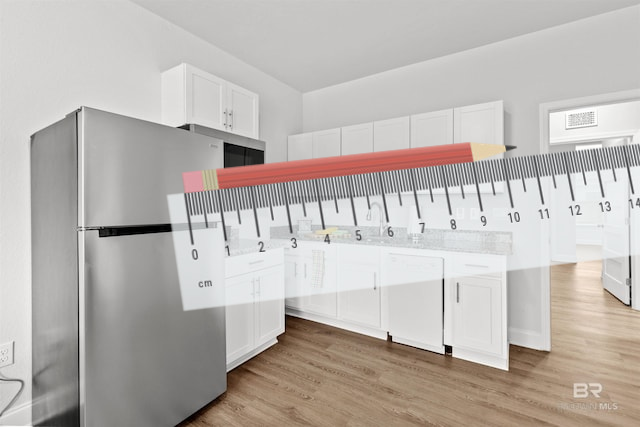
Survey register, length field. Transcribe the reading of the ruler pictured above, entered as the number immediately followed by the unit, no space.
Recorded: 10.5cm
